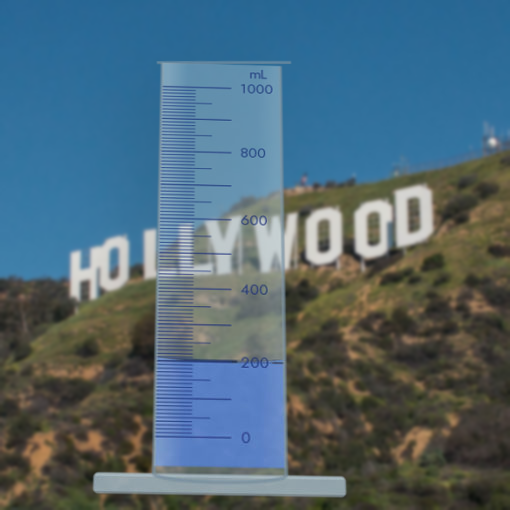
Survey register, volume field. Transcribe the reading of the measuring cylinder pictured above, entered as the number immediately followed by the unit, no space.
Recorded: 200mL
